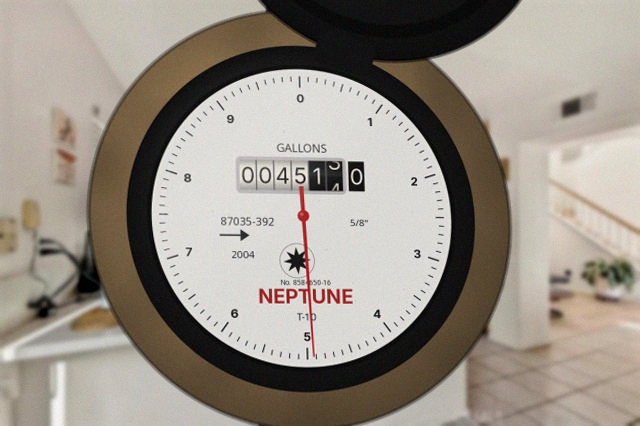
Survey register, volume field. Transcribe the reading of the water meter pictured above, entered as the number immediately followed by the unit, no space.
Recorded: 45134.9gal
